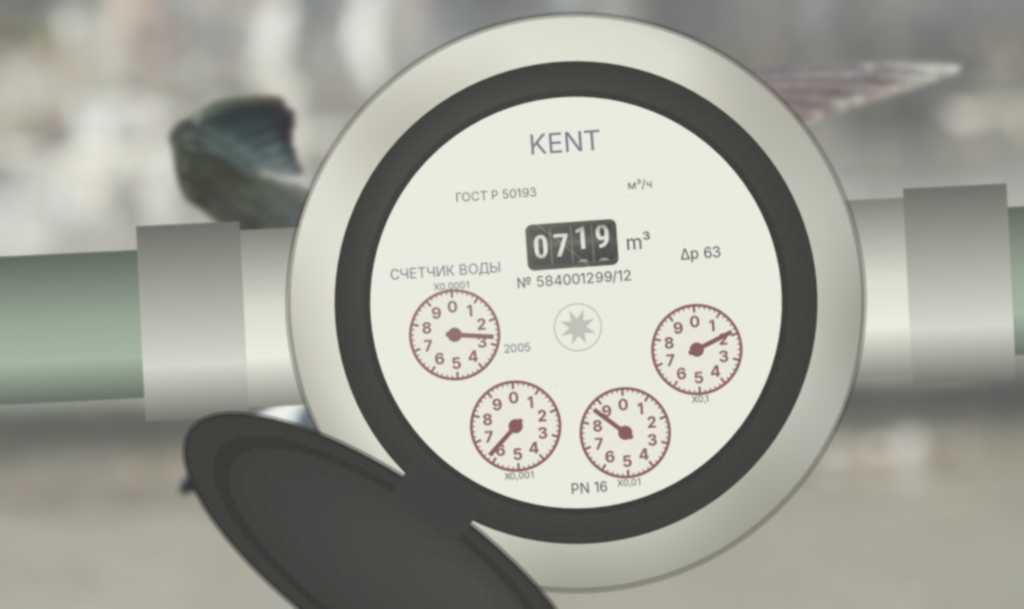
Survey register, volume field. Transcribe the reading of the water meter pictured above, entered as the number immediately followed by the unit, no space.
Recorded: 719.1862m³
